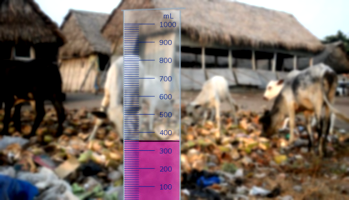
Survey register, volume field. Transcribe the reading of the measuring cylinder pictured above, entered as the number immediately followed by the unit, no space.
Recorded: 350mL
